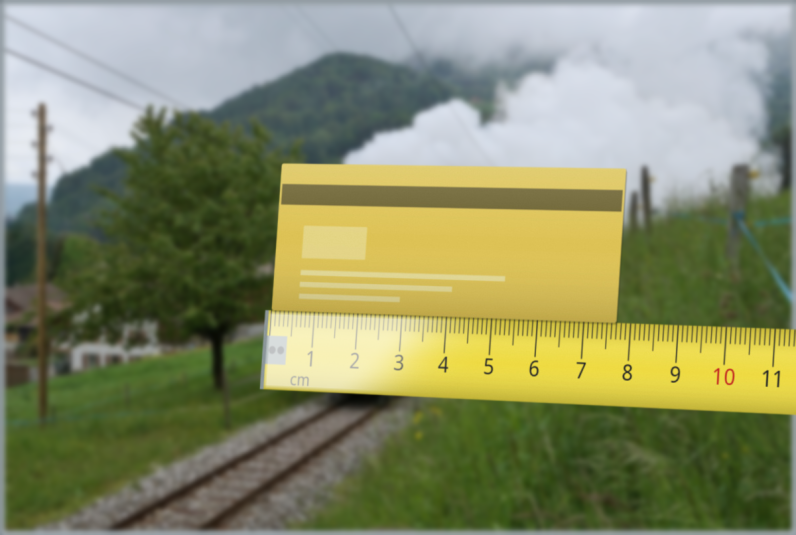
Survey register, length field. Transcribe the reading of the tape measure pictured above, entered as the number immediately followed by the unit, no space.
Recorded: 7.7cm
